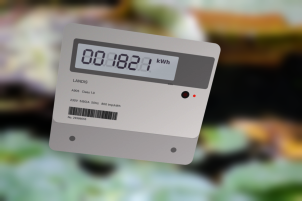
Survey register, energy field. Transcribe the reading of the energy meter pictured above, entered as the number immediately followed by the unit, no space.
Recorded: 1821kWh
